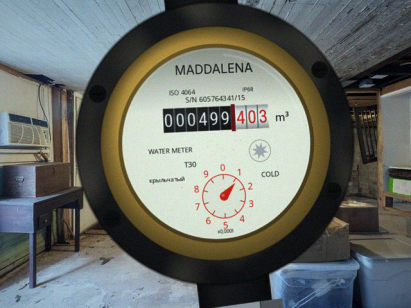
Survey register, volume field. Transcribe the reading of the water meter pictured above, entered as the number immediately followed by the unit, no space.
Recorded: 499.4031m³
